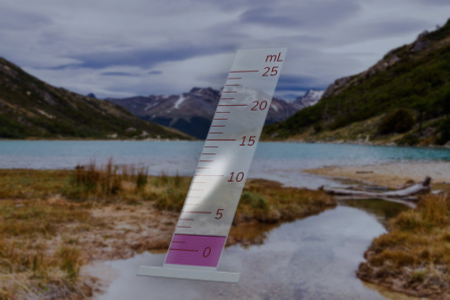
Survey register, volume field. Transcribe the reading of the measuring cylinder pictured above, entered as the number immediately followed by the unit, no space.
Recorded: 2mL
